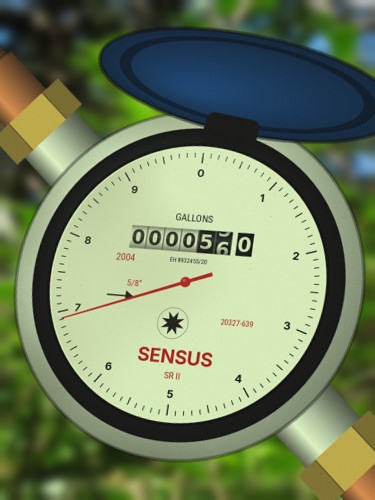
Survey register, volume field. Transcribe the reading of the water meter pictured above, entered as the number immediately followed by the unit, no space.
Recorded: 556.9gal
